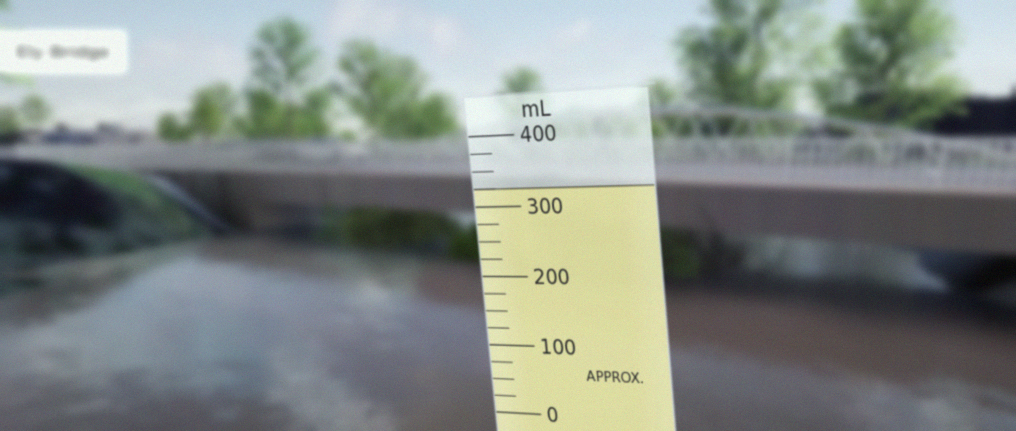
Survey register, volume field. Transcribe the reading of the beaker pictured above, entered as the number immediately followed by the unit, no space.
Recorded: 325mL
